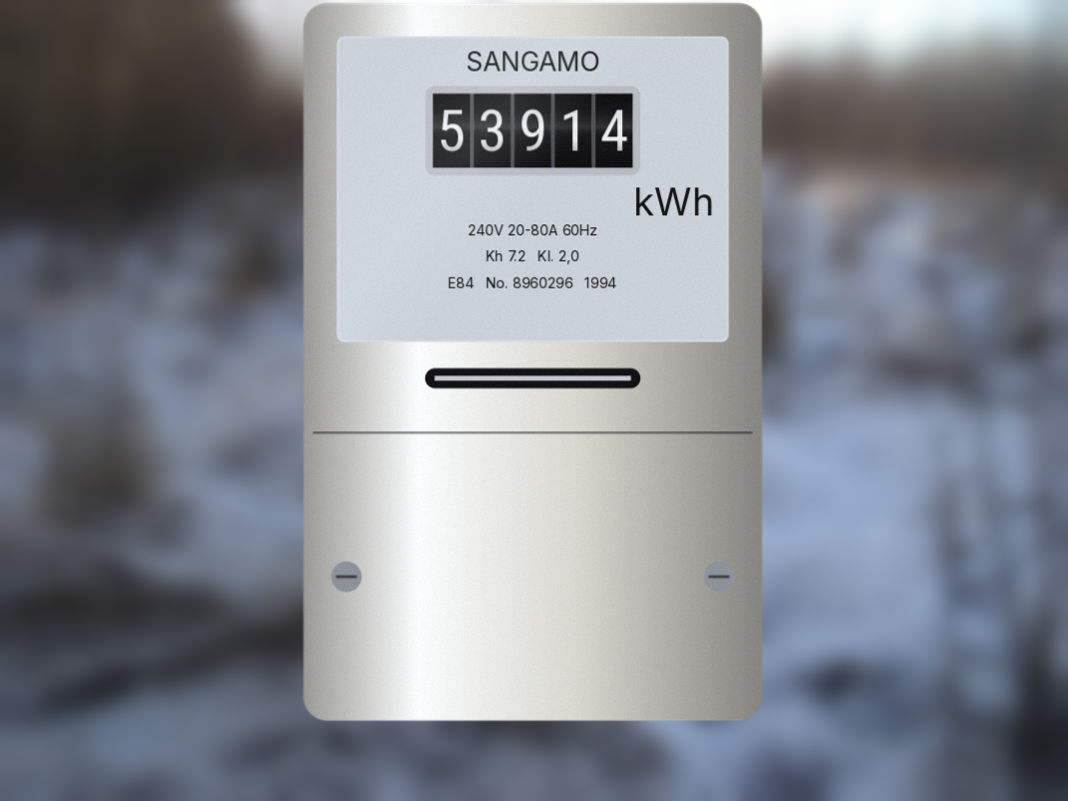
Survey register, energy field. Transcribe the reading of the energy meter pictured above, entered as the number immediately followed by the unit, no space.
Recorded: 53914kWh
